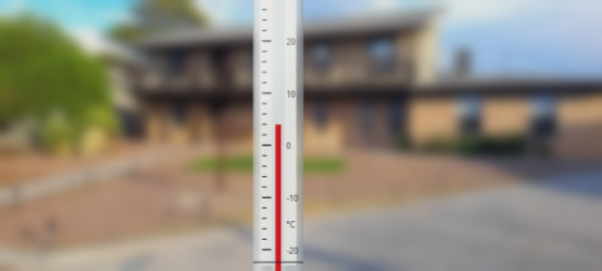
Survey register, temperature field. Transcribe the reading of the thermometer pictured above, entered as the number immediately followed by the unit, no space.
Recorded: 4°C
